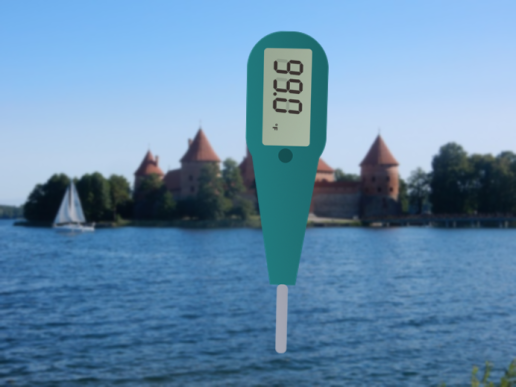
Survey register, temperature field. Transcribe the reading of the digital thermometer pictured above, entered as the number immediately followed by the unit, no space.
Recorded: 99.0°F
